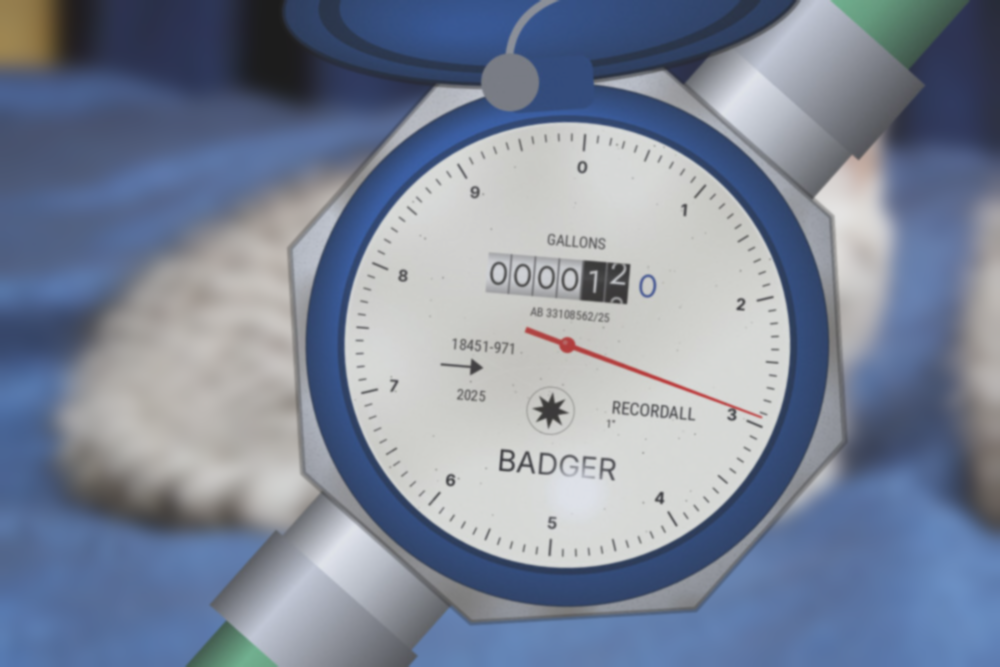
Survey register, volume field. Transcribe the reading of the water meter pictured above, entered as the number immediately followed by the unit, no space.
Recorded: 122.9gal
